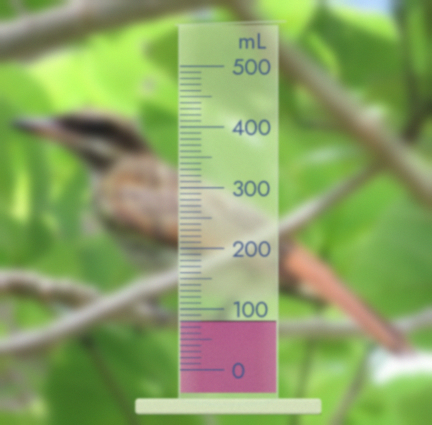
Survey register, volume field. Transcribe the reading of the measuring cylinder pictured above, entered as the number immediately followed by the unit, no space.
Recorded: 80mL
